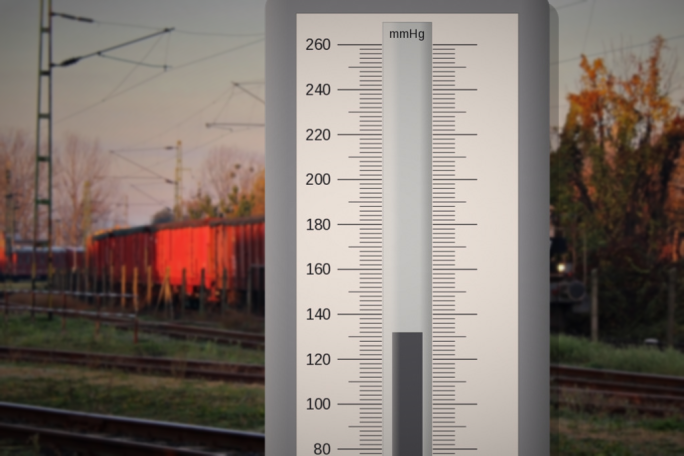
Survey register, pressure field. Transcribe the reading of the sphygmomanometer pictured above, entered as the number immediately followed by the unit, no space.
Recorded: 132mmHg
